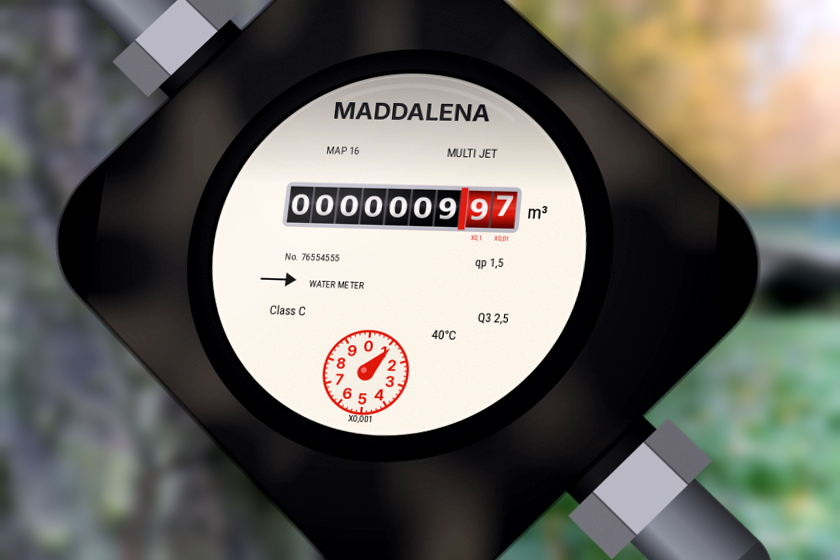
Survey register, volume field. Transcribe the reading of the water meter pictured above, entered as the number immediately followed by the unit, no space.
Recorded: 9.971m³
